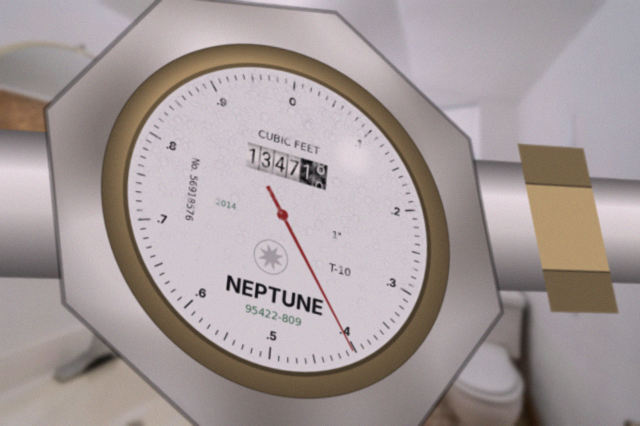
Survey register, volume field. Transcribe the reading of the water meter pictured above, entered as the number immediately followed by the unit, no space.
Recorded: 134718.40ft³
